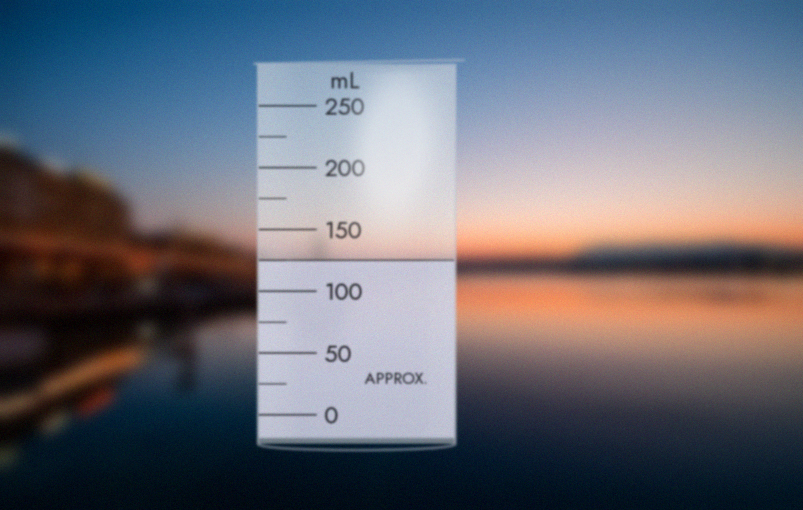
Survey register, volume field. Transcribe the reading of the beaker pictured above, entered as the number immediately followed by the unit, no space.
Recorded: 125mL
